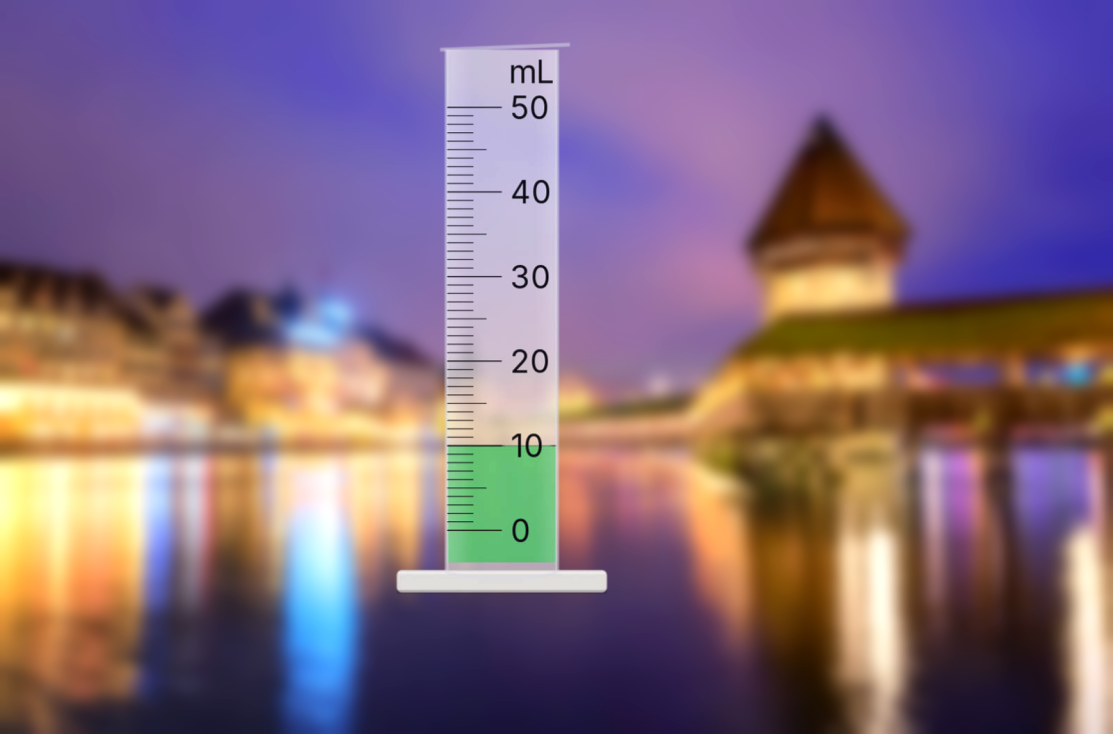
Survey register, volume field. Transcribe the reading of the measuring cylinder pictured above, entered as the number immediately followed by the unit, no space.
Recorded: 10mL
